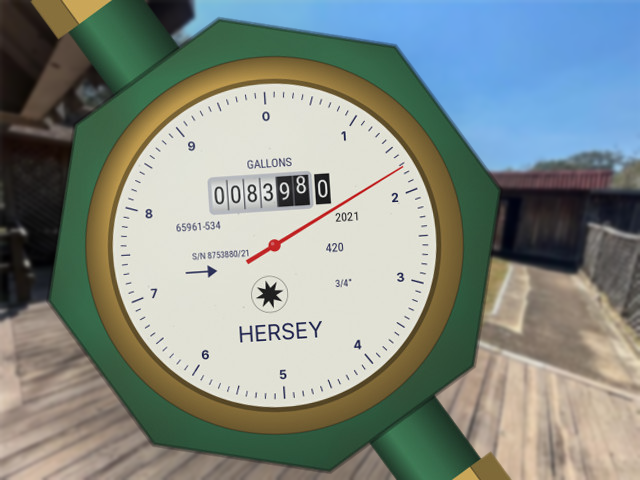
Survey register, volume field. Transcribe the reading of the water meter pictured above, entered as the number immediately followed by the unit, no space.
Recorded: 83981.7gal
